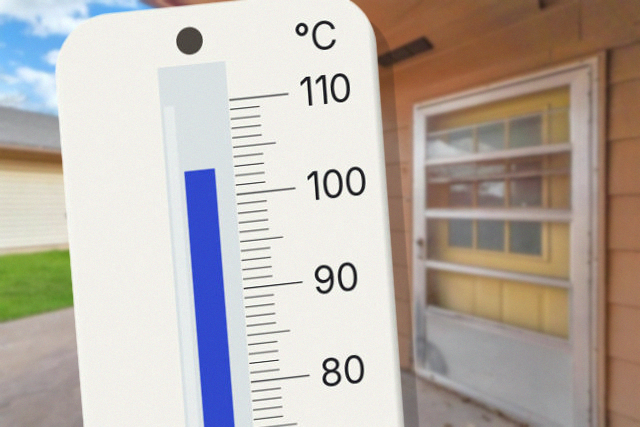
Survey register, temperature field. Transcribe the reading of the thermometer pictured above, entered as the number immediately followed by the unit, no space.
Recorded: 103°C
